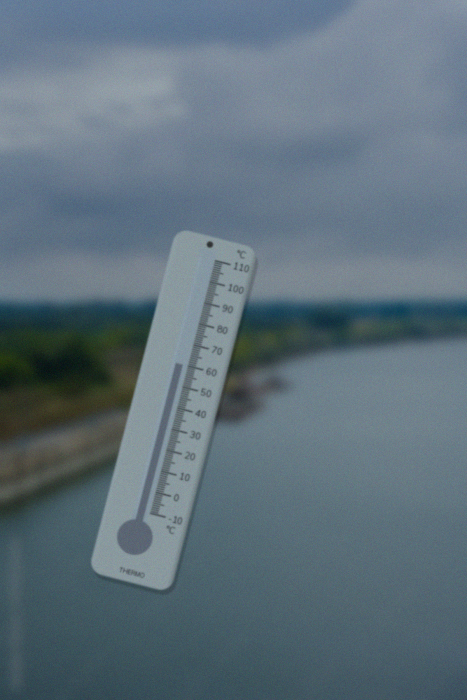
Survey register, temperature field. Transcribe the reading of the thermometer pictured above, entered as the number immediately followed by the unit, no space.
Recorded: 60°C
